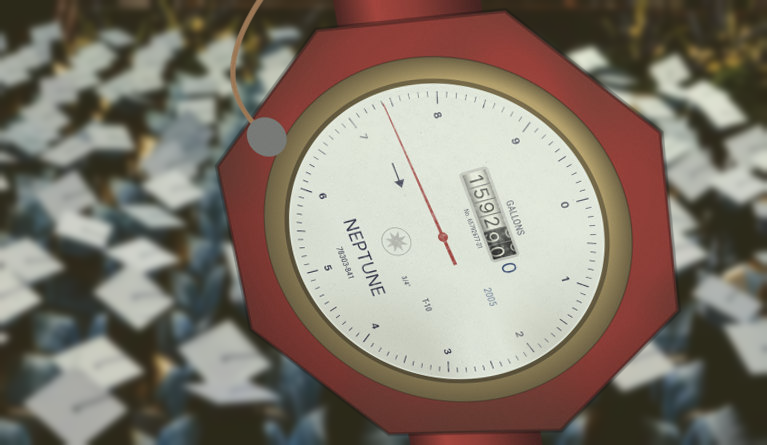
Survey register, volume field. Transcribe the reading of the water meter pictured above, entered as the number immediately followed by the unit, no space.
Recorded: 1592897.4gal
